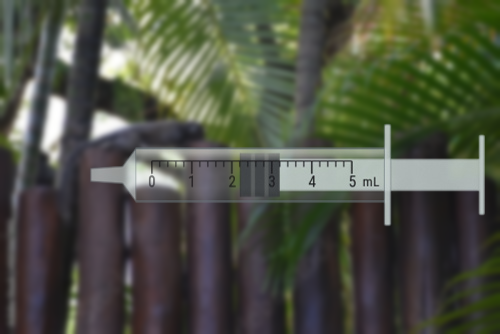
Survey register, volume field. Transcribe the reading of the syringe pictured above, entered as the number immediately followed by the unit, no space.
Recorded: 2.2mL
